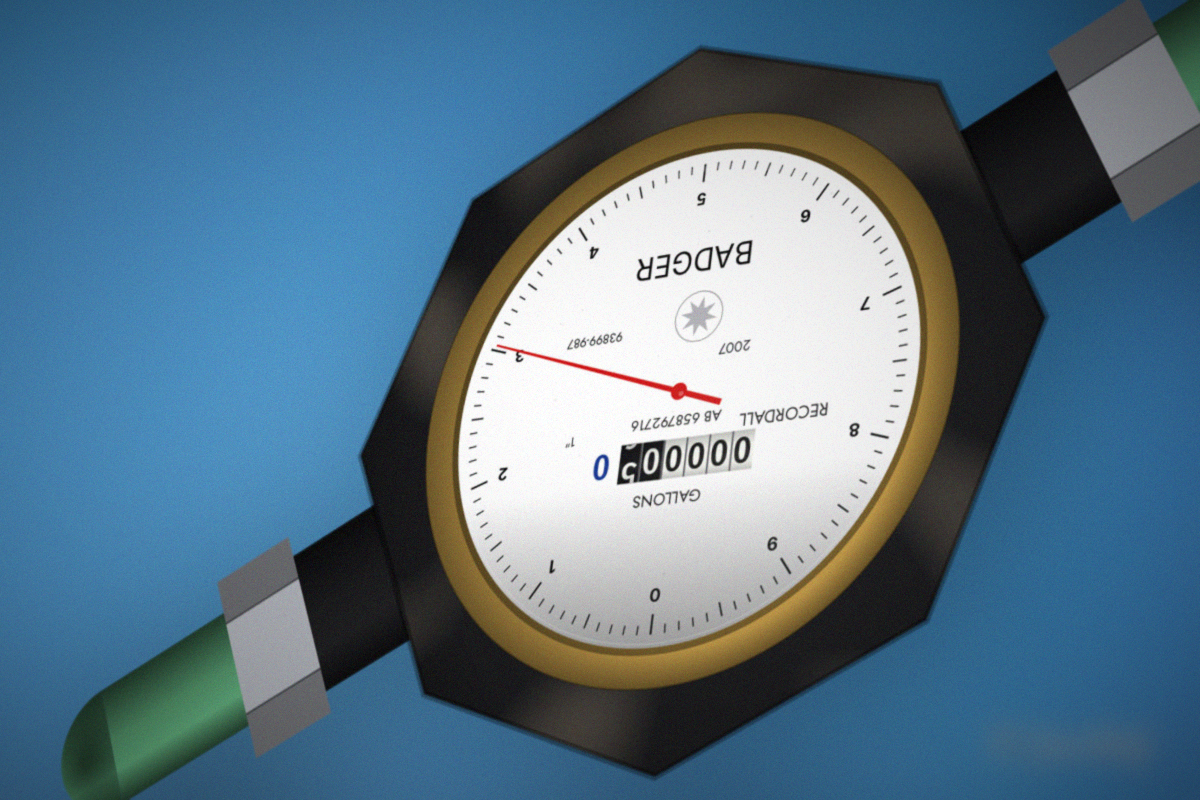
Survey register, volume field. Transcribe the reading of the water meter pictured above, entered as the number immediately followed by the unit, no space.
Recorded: 53.0gal
